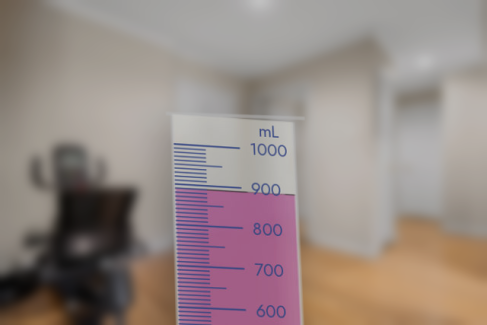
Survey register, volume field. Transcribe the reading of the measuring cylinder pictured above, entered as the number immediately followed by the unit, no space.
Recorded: 890mL
